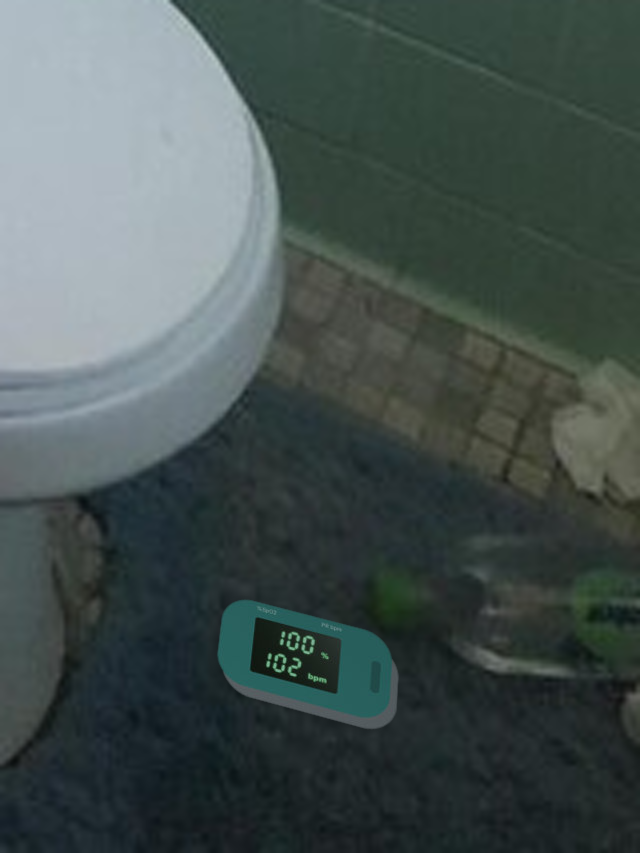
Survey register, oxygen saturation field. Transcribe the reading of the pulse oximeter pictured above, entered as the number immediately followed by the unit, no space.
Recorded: 100%
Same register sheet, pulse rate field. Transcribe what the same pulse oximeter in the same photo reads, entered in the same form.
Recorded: 102bpm
